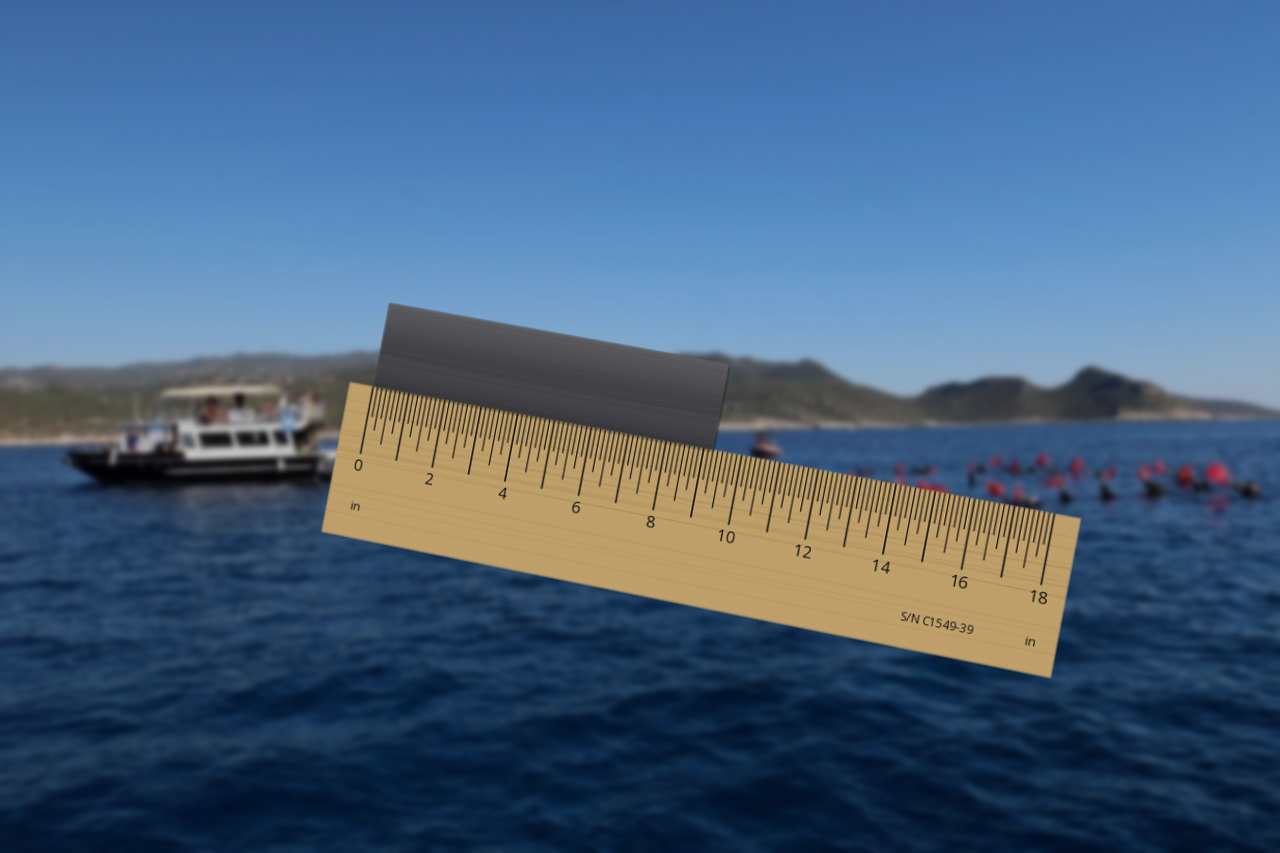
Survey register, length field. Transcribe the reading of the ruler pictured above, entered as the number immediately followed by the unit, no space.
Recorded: 9.25in
